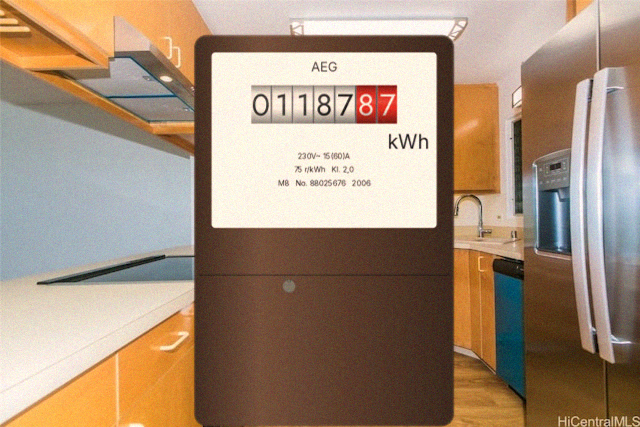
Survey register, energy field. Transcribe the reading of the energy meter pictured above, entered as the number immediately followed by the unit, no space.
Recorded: 1187.87kWh
